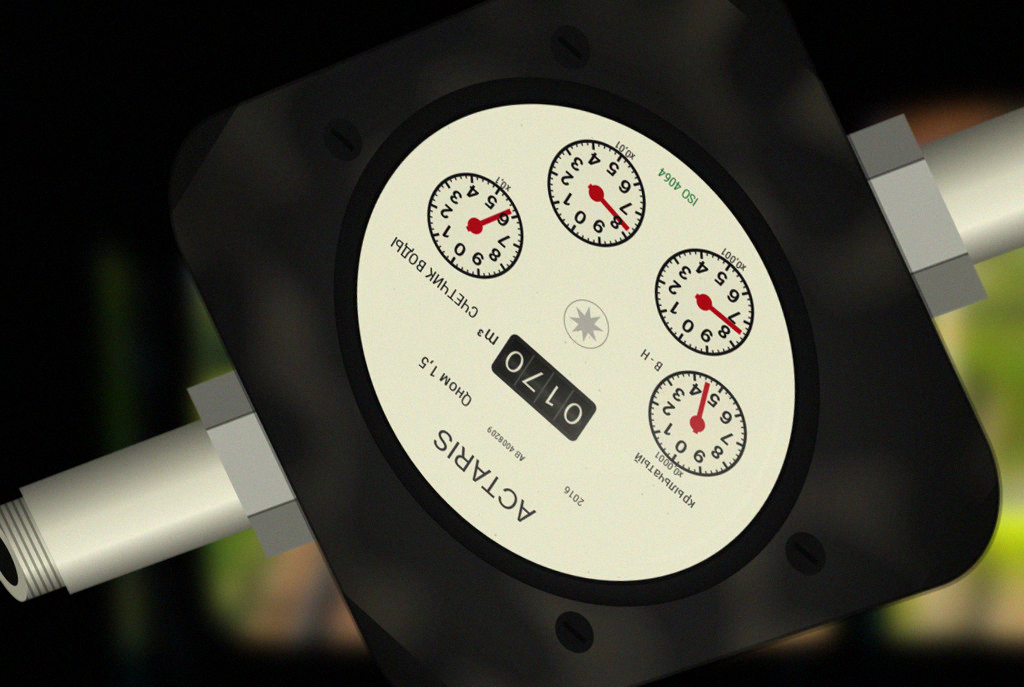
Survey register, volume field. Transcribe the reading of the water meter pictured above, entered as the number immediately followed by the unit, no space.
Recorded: 170.5774m³
